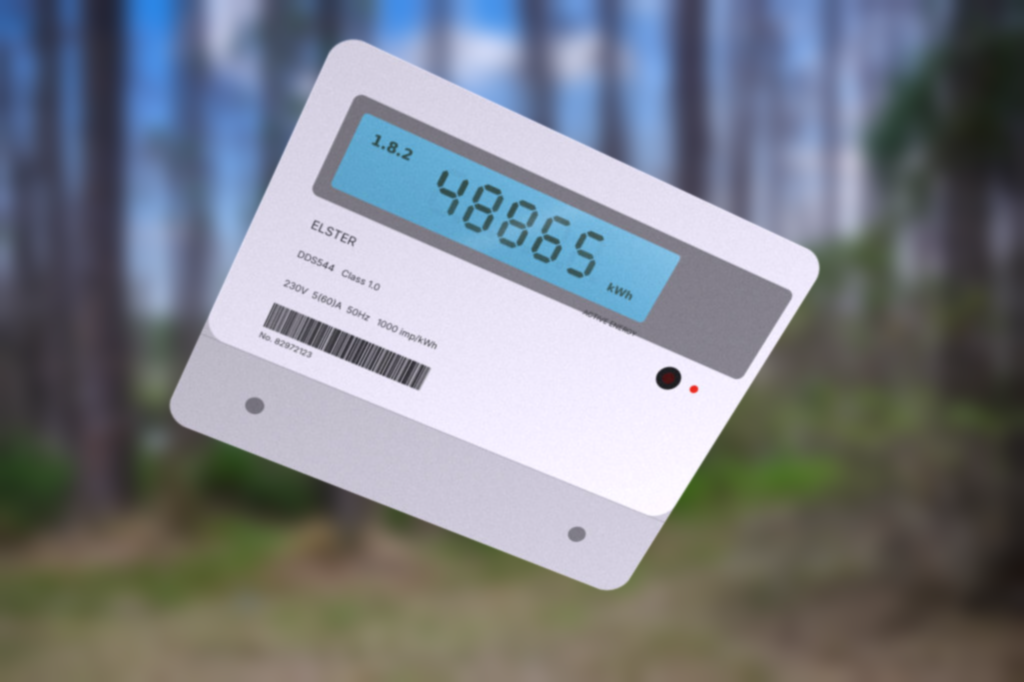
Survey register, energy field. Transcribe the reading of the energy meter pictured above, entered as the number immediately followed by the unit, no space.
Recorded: 48865kWh
